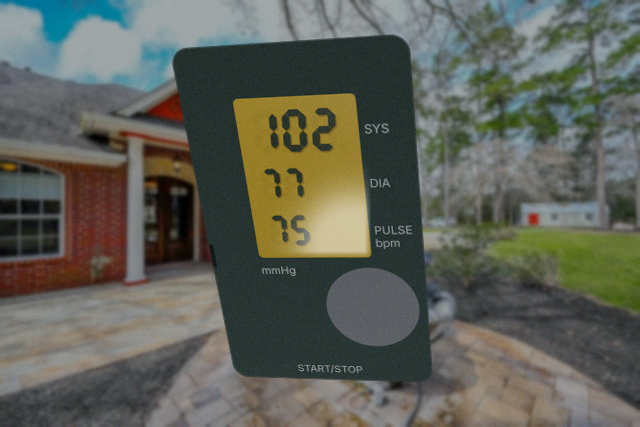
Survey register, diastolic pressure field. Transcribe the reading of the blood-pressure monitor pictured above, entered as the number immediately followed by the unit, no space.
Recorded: 77mmHg
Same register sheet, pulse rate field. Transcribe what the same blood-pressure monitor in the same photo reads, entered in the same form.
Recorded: 75bpm
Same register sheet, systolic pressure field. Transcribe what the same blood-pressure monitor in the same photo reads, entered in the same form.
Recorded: 102mmHg
